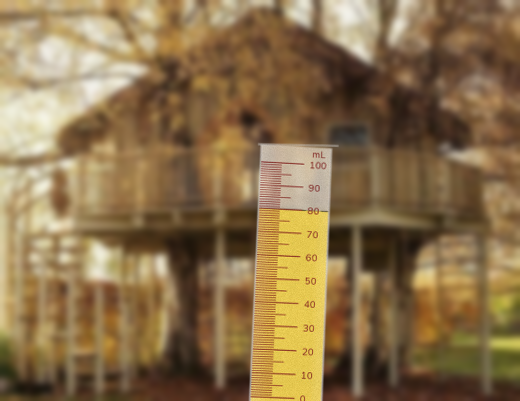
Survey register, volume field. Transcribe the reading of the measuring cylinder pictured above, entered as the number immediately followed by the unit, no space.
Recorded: 80mL
